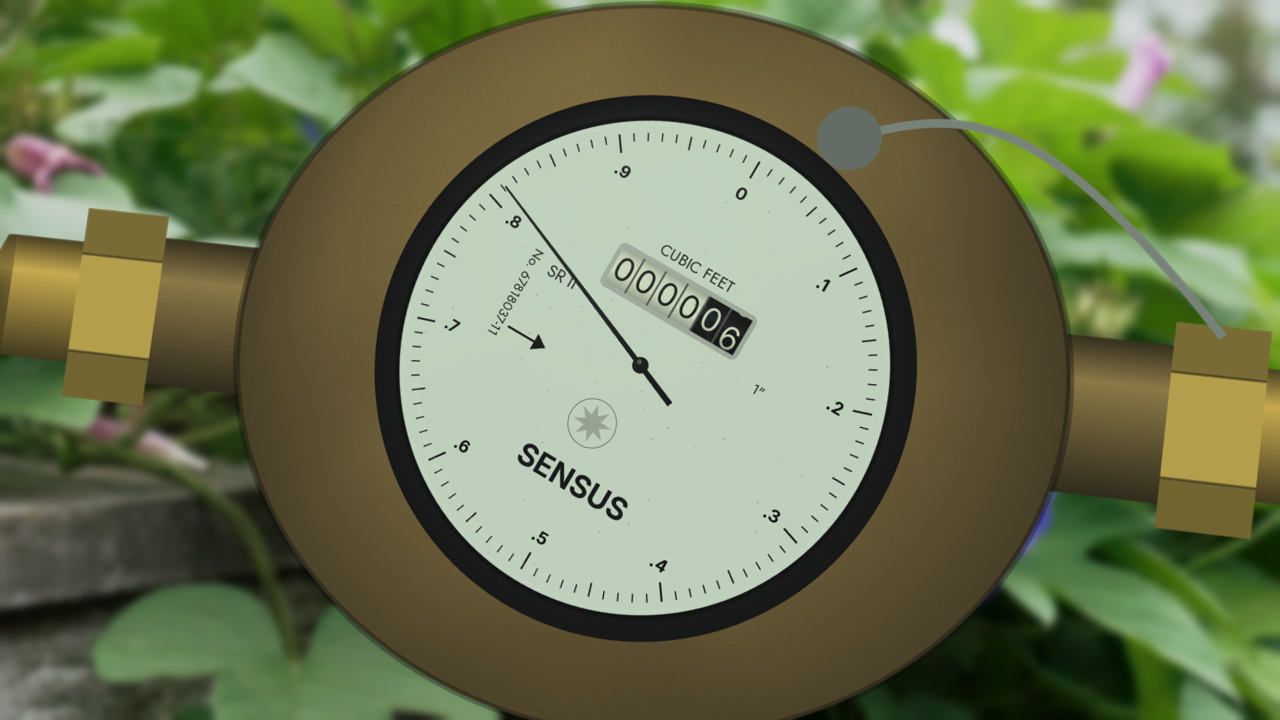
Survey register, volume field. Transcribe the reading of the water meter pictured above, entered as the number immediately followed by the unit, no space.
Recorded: 5.81ft³
